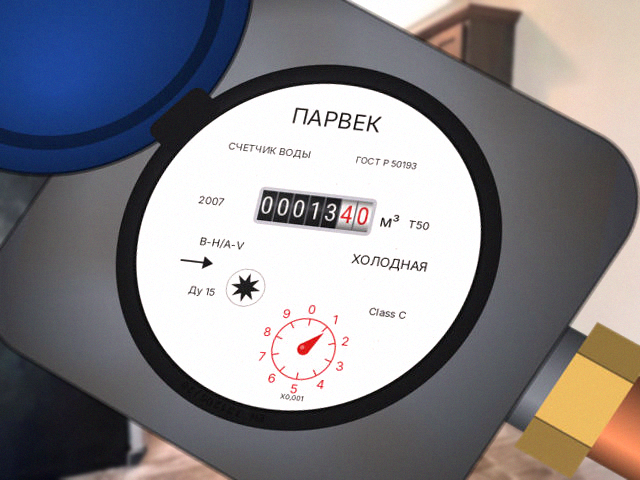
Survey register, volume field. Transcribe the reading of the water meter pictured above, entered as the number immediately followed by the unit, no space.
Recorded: 13.401m³
